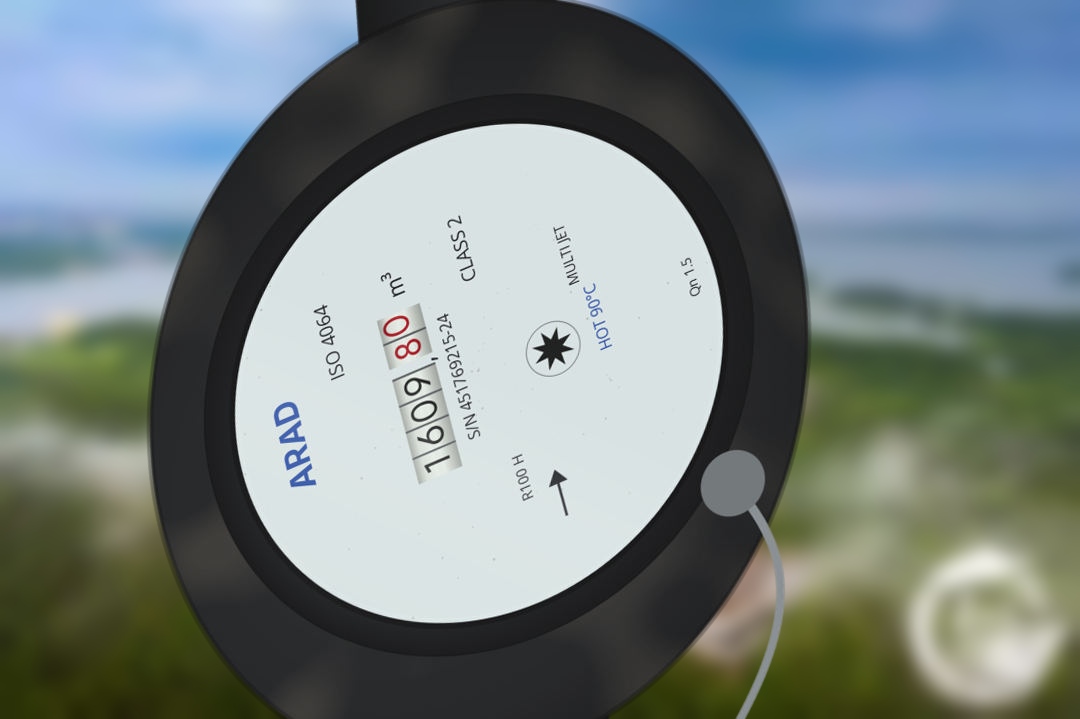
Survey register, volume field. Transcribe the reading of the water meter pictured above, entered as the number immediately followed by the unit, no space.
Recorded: 1609.80m³
